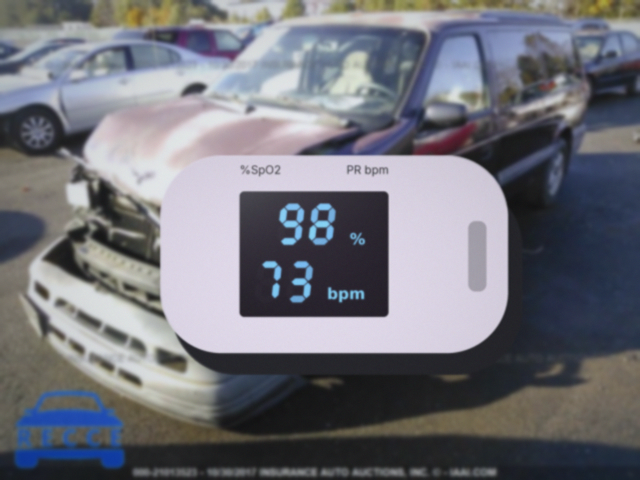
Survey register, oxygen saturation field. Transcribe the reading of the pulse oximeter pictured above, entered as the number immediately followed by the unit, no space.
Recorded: 98%
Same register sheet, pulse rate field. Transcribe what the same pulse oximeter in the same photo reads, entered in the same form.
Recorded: 73bpm
